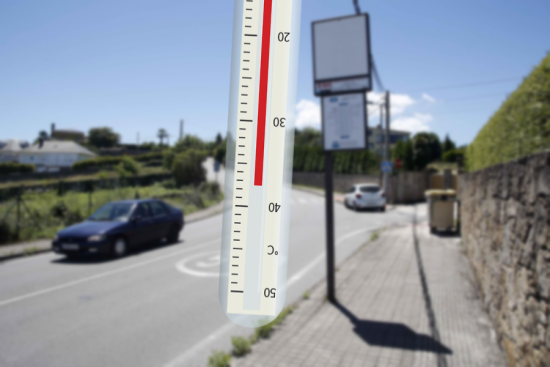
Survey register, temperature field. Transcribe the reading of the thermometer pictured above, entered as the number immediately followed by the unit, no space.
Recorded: 37.5°C
